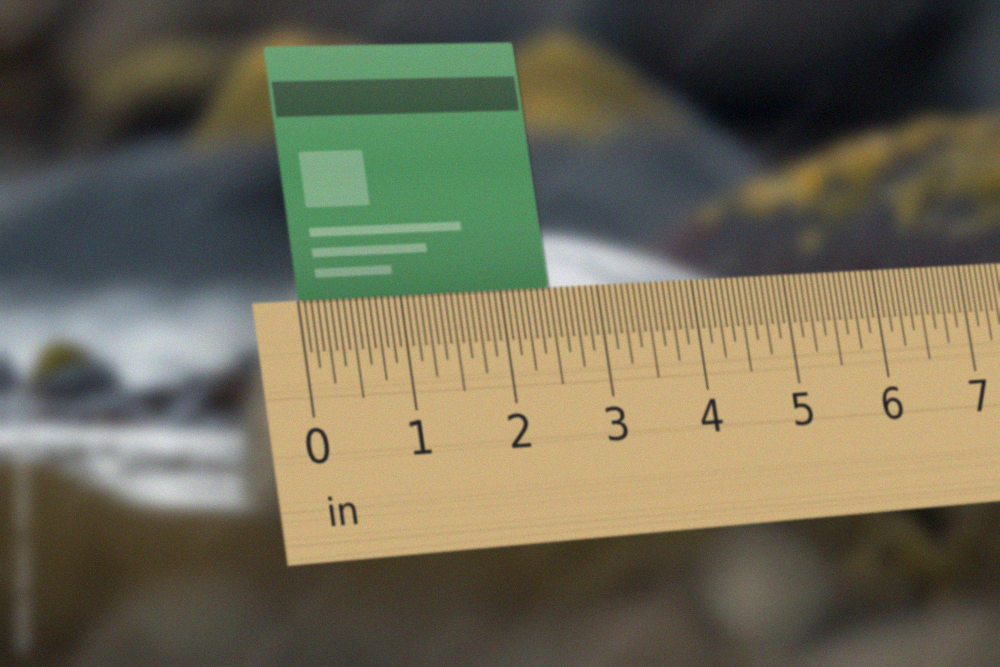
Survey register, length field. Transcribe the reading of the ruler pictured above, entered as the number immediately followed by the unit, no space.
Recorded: 2.5in
